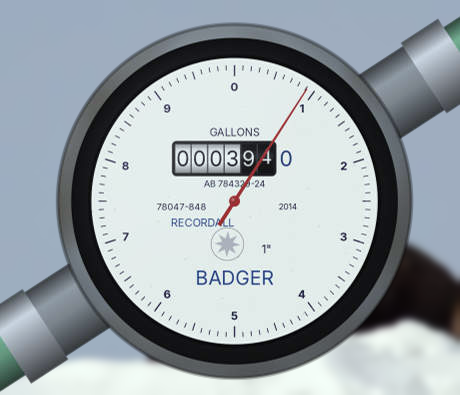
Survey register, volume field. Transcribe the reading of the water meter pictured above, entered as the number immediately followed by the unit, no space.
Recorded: 3940.9gal
